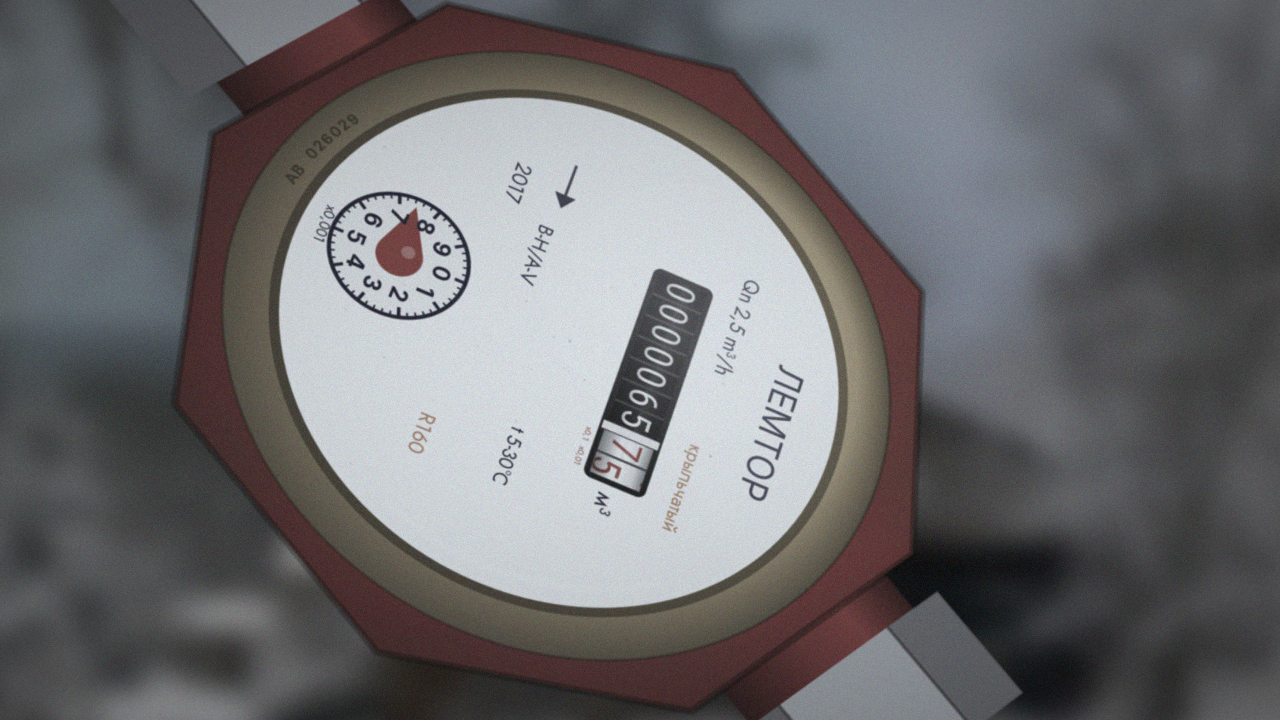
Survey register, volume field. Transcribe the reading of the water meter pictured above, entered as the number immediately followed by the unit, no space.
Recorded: 65.747m³
